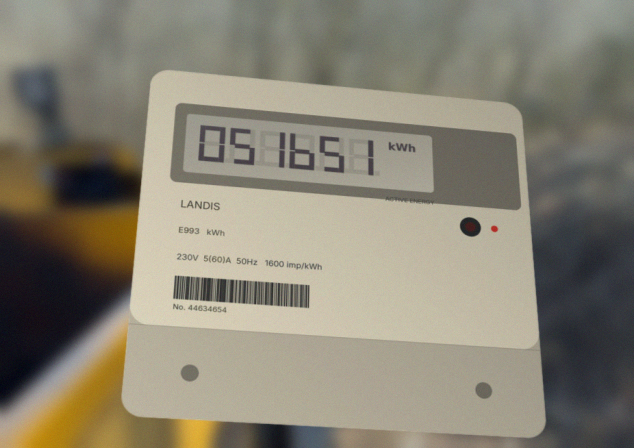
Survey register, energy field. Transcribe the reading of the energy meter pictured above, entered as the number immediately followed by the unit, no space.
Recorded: 51651kWh
